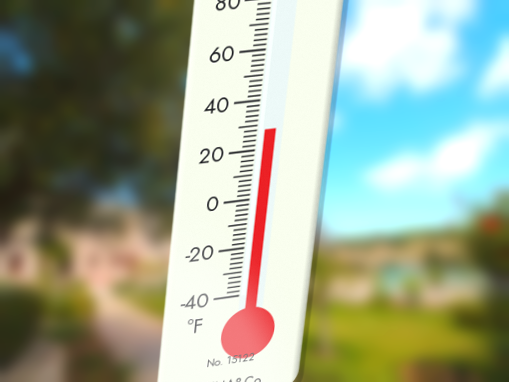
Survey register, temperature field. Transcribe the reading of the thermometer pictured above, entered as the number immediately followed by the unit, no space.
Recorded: 28°F
